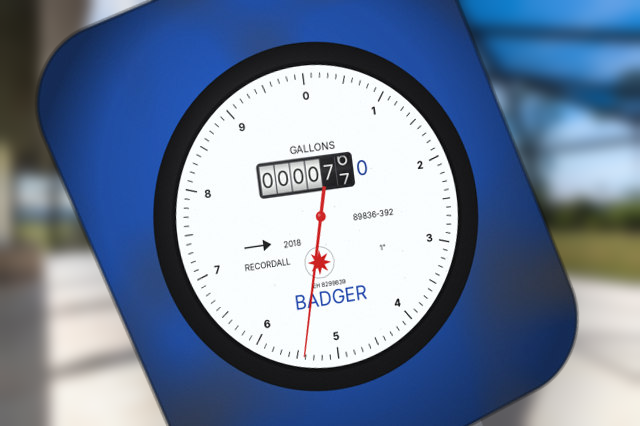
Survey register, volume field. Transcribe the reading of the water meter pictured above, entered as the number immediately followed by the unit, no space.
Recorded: 765.4gal
